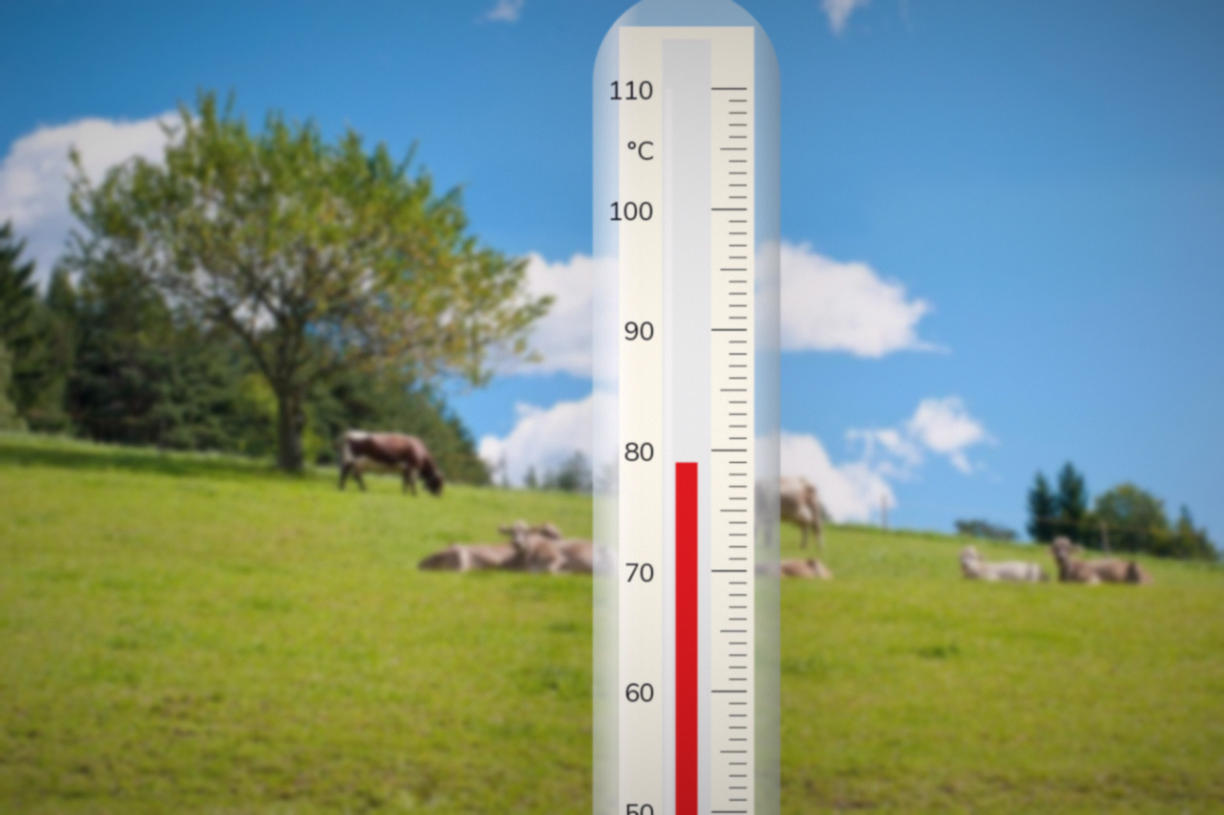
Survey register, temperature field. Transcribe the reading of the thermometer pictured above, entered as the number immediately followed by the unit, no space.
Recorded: 79°C
